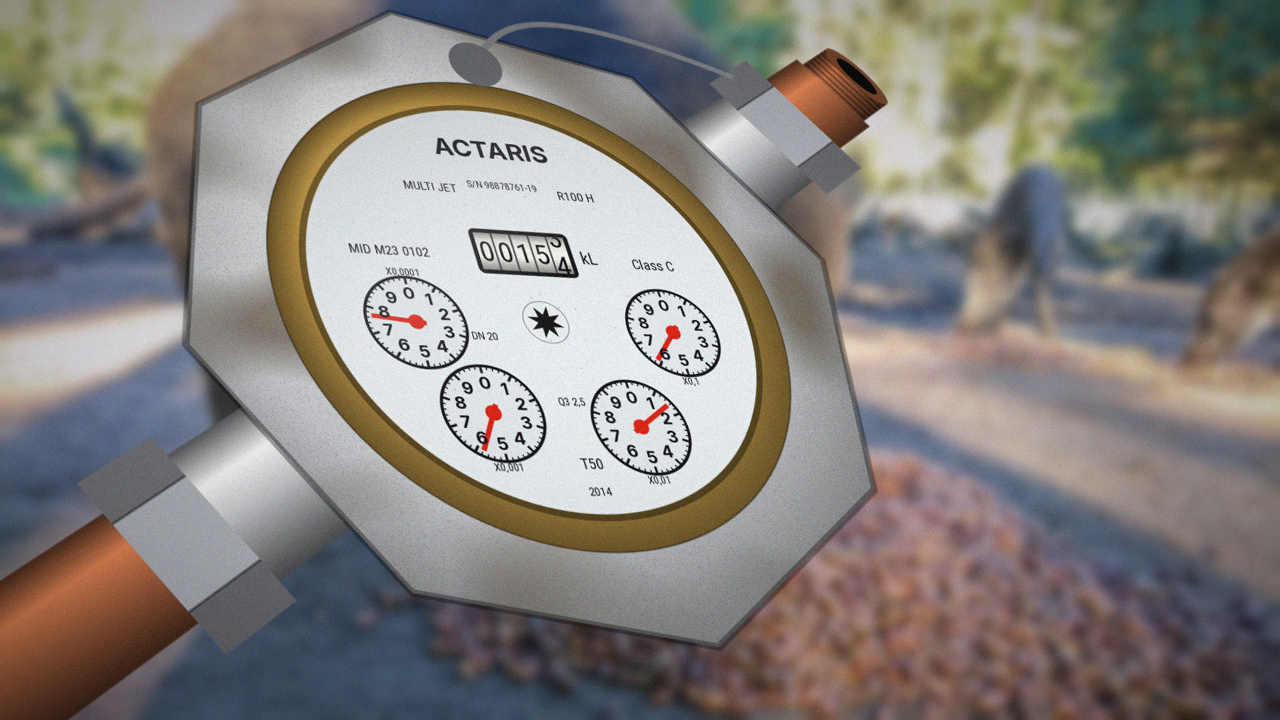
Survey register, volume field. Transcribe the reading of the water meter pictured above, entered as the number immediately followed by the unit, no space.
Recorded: 153.6157kL
